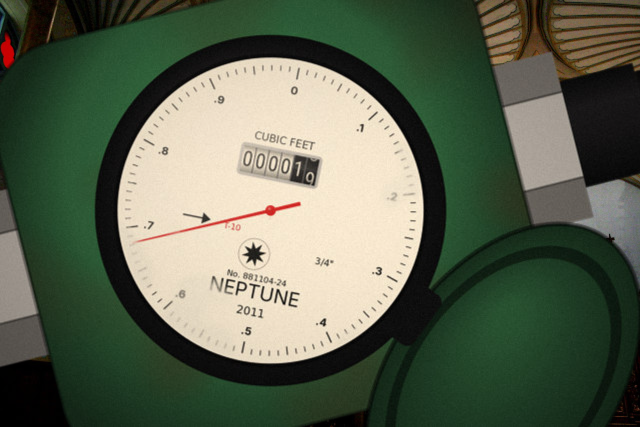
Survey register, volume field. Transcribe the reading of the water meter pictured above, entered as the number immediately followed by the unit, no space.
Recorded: 18.68ft³
